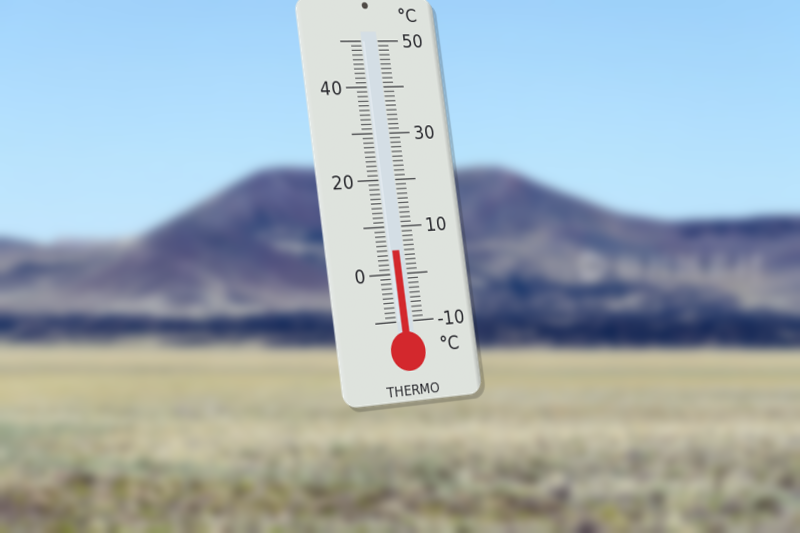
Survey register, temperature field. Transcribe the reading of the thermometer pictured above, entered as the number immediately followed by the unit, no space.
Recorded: 5°C
